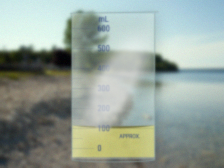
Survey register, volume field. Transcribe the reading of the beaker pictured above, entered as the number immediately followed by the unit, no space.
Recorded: 100mL
